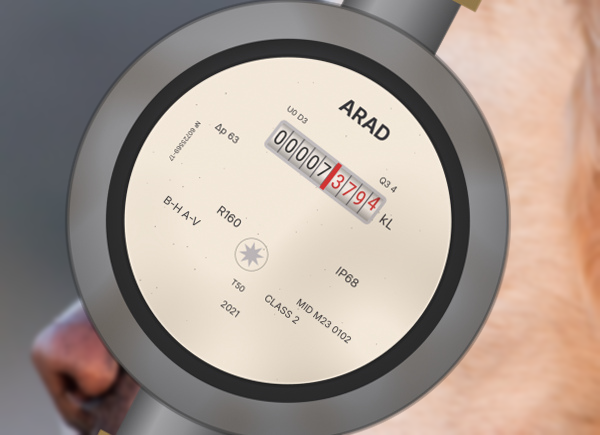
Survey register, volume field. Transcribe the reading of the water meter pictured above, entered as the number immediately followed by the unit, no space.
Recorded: 7.3794kL
